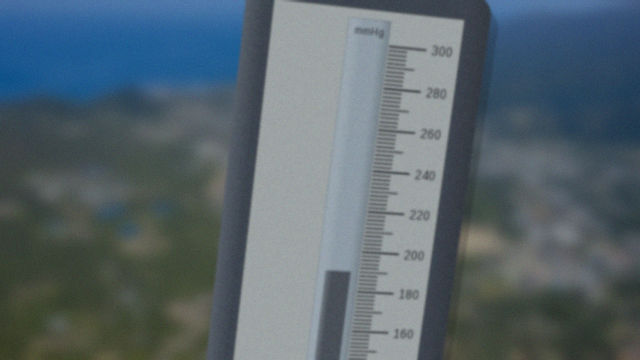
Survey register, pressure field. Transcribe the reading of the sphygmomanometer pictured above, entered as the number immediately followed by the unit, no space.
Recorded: 190mmHg
